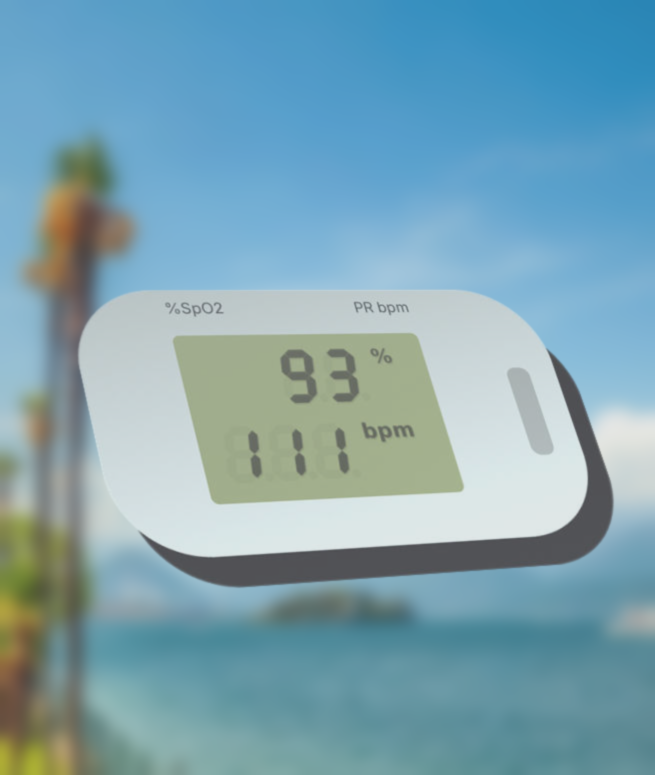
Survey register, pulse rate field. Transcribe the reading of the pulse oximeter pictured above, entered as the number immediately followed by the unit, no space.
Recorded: 111bpm
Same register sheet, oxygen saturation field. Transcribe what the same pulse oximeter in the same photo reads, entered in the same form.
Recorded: 93%
